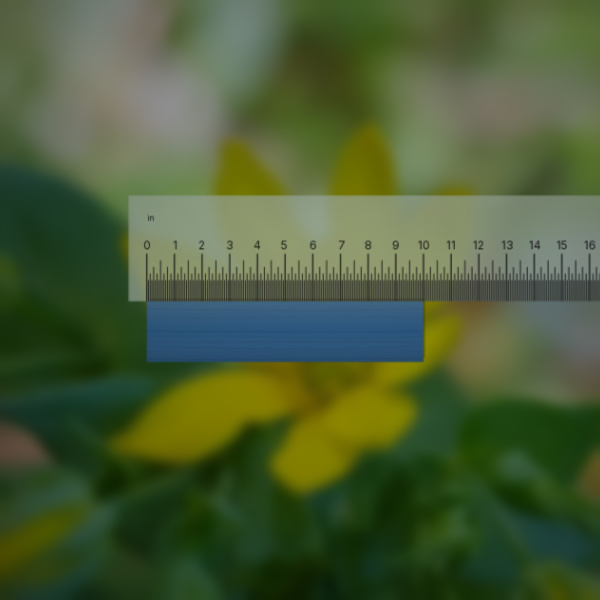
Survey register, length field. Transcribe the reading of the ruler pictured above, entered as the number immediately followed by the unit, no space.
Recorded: 10in
